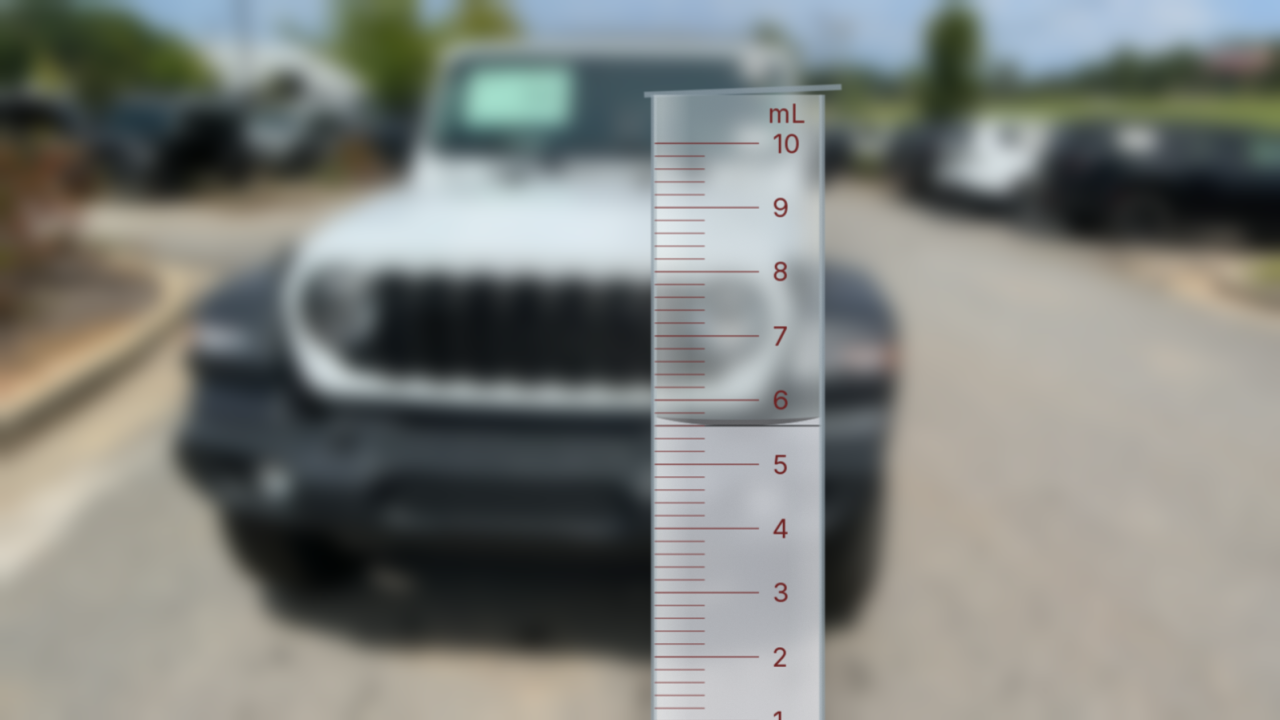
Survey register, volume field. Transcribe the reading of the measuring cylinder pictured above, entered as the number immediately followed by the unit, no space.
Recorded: 5.6mL
